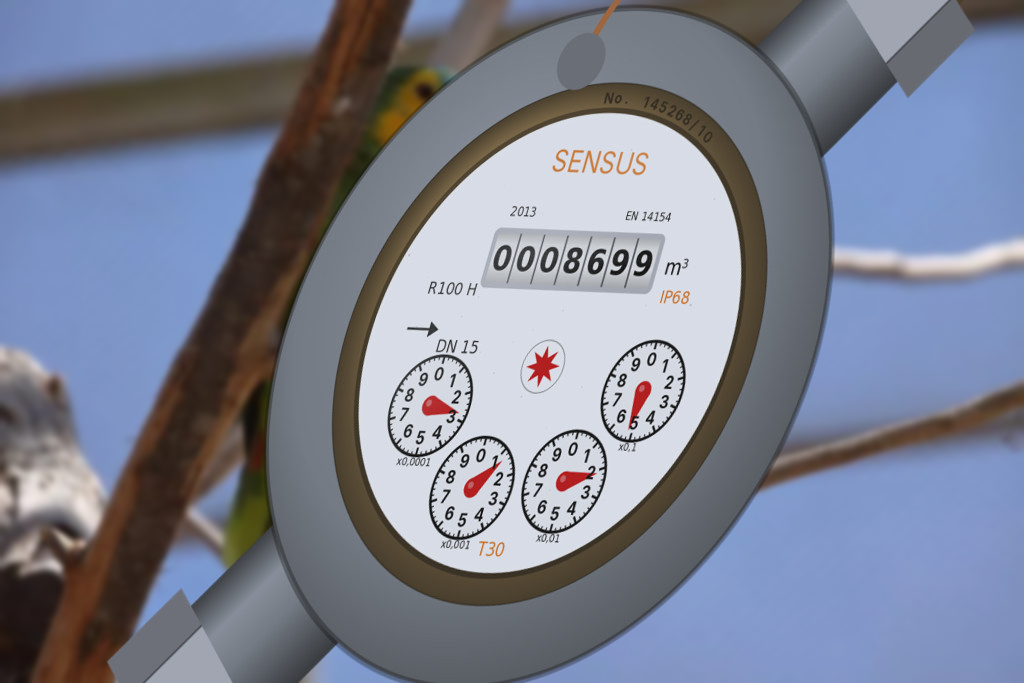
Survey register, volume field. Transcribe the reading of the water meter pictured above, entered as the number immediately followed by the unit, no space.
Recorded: 8699.5212m³
